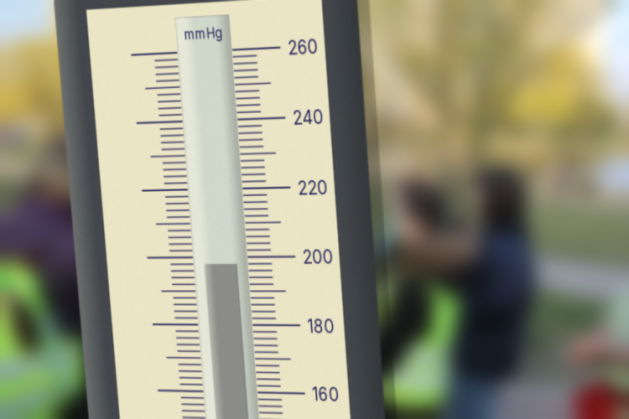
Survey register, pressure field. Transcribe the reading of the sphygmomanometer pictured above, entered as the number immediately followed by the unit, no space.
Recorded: 198mmHg
